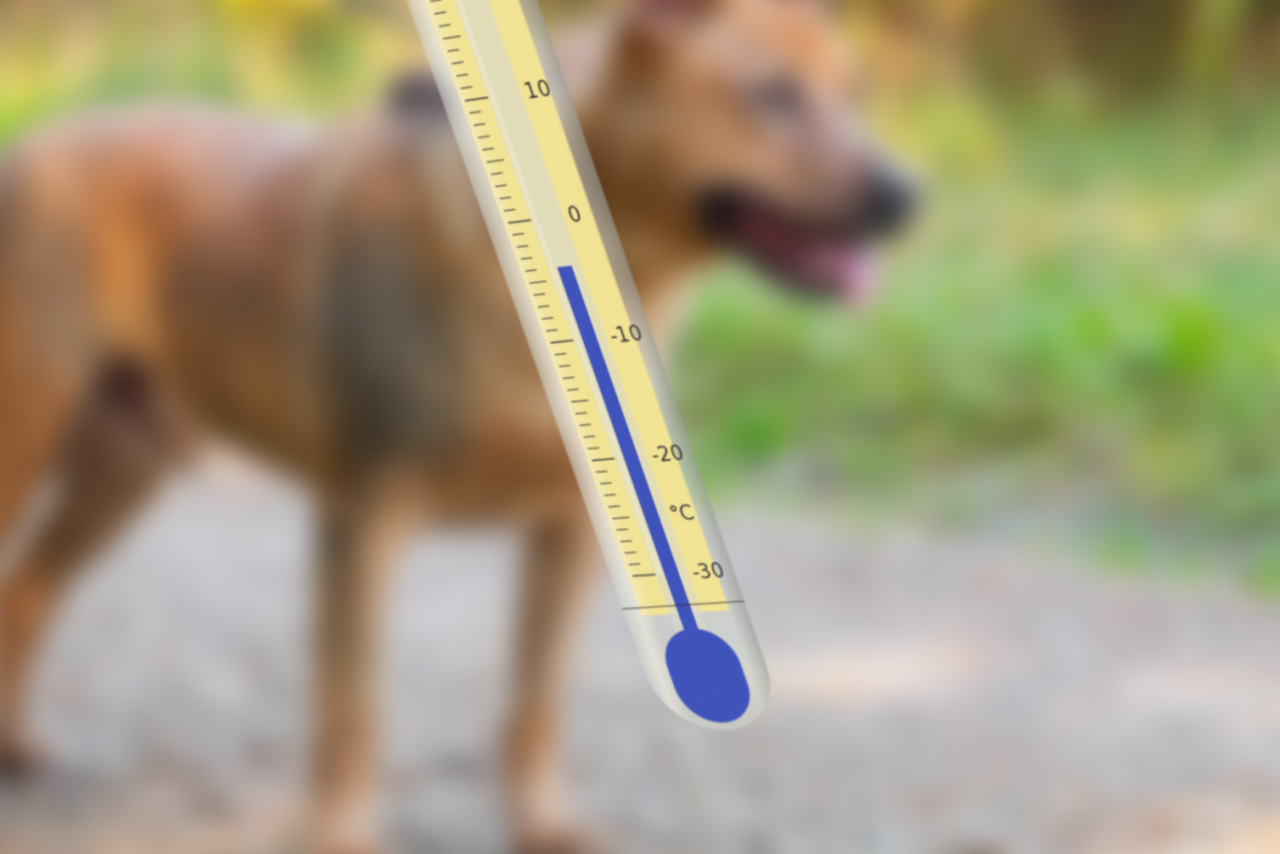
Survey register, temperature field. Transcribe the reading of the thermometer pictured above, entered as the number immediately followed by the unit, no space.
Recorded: -4°C
